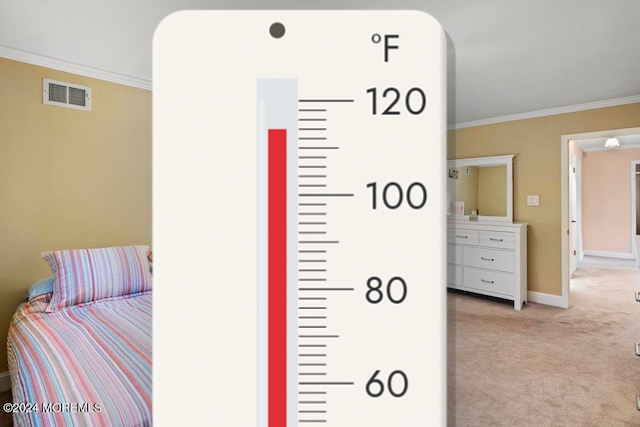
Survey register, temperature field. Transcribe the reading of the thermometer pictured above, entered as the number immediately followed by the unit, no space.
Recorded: 114°F
